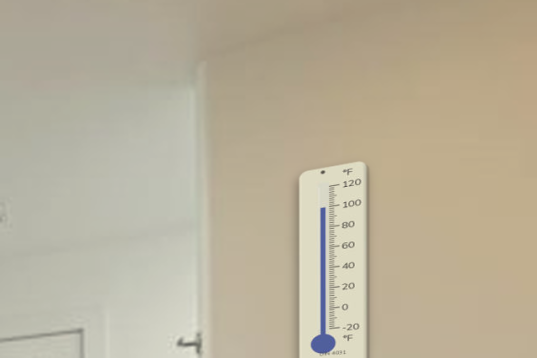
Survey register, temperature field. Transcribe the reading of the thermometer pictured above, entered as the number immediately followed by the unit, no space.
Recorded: 100°F
